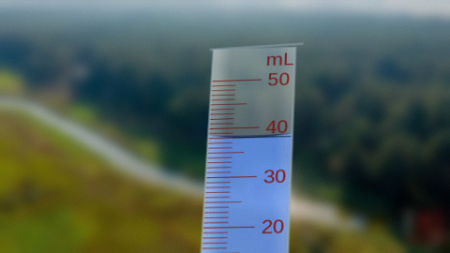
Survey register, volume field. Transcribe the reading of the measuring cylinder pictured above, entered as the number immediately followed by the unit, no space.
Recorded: 38mL
